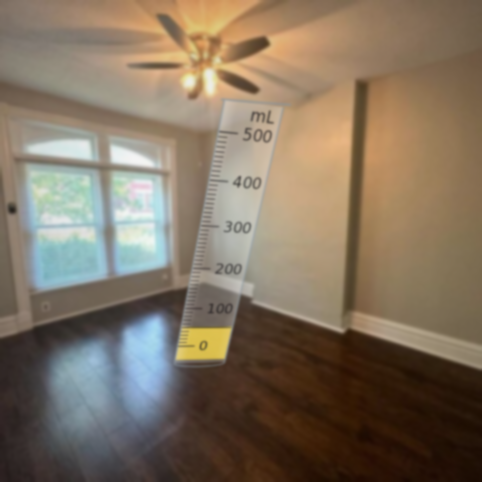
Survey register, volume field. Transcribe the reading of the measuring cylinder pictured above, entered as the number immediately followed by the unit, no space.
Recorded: 50mL
